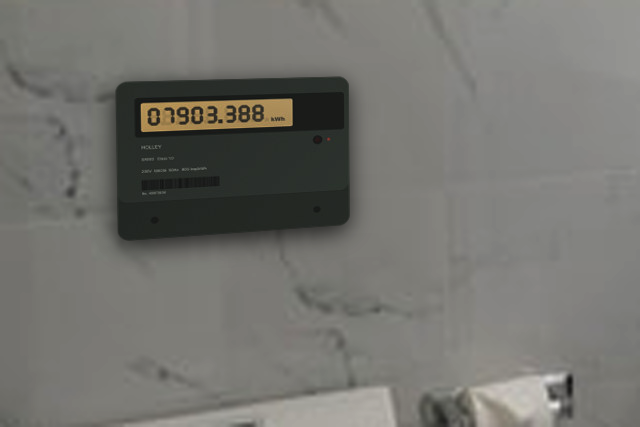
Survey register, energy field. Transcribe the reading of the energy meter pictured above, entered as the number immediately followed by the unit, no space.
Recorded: 7903.388kWh
